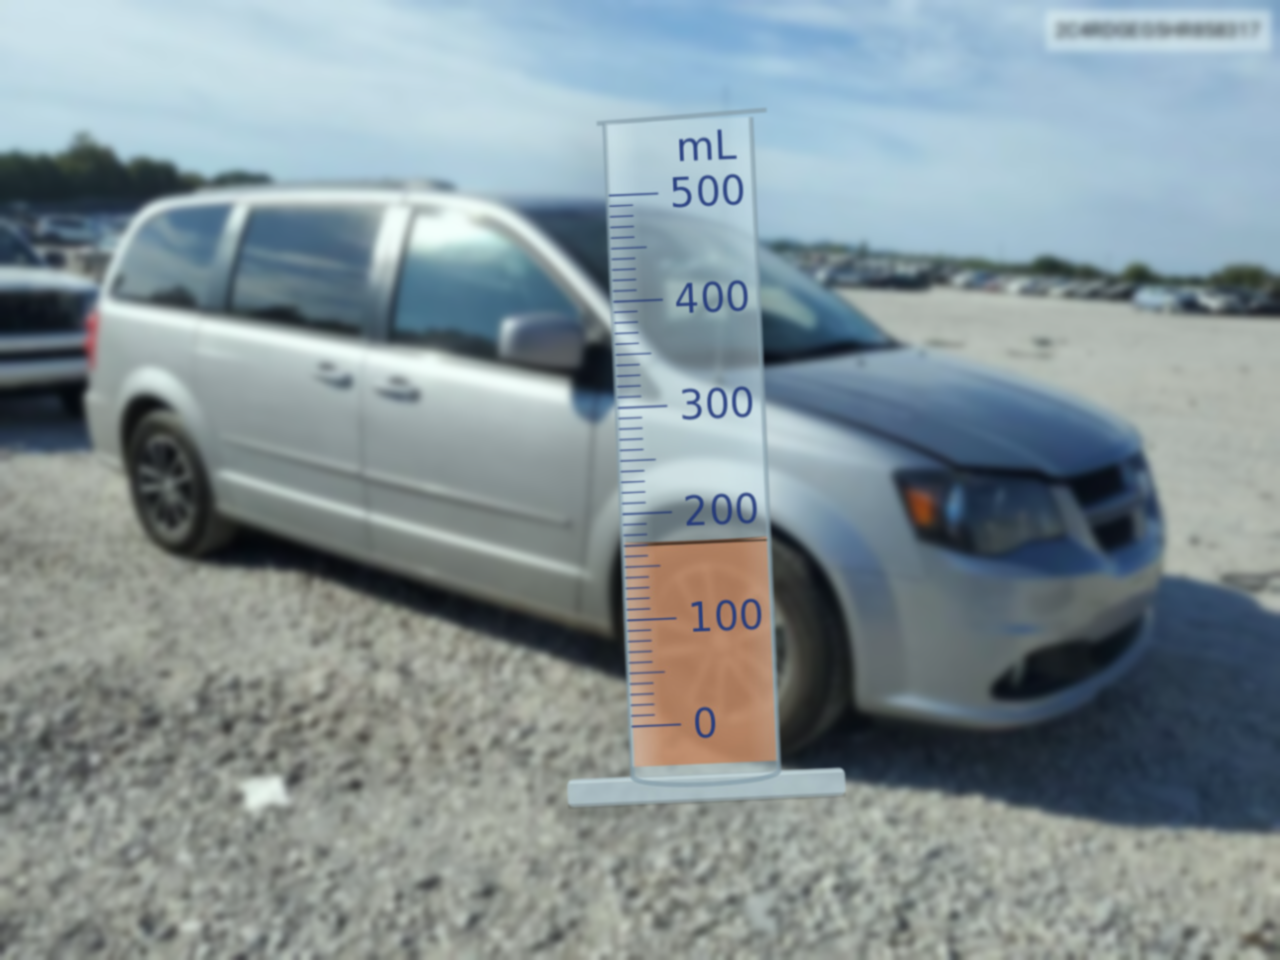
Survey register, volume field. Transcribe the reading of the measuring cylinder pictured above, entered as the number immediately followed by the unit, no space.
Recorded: 170mL
